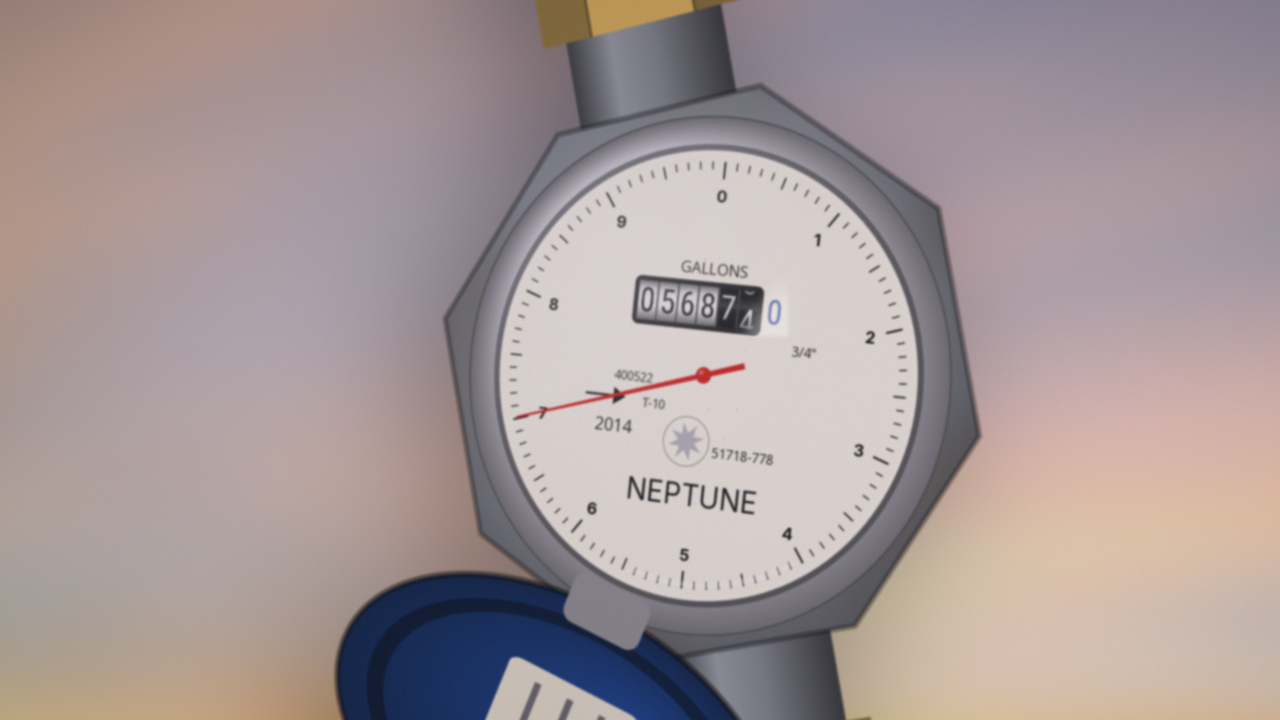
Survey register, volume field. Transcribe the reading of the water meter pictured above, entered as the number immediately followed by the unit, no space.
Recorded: 568737.0gal
